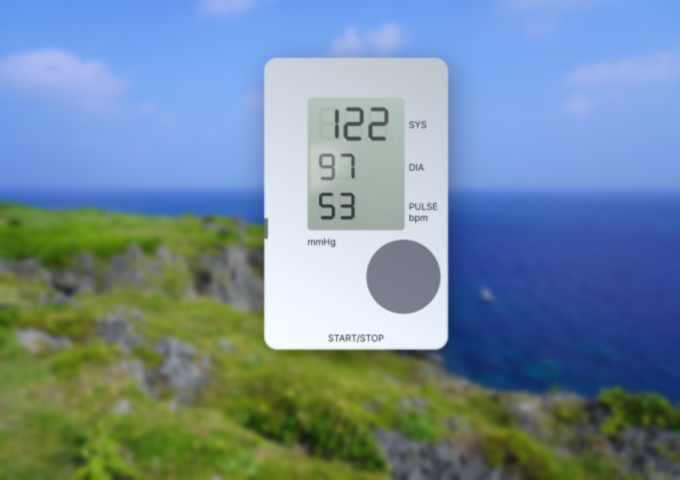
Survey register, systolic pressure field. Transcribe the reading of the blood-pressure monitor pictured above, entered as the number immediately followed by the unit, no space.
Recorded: 122mmHg
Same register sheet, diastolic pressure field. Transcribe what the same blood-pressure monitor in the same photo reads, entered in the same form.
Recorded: 97mmHg
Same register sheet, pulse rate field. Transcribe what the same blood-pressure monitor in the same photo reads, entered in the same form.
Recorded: 53bpm
